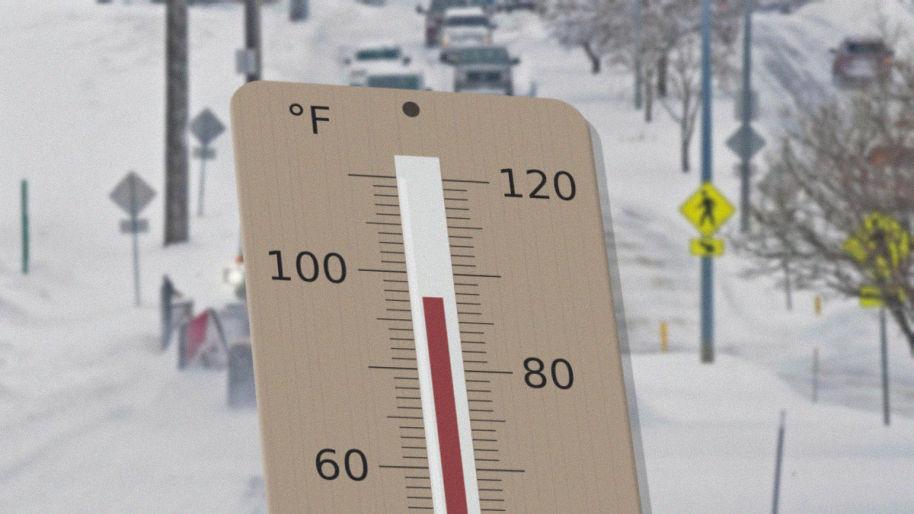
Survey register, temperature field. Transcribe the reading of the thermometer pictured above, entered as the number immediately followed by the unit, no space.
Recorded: 95°F
